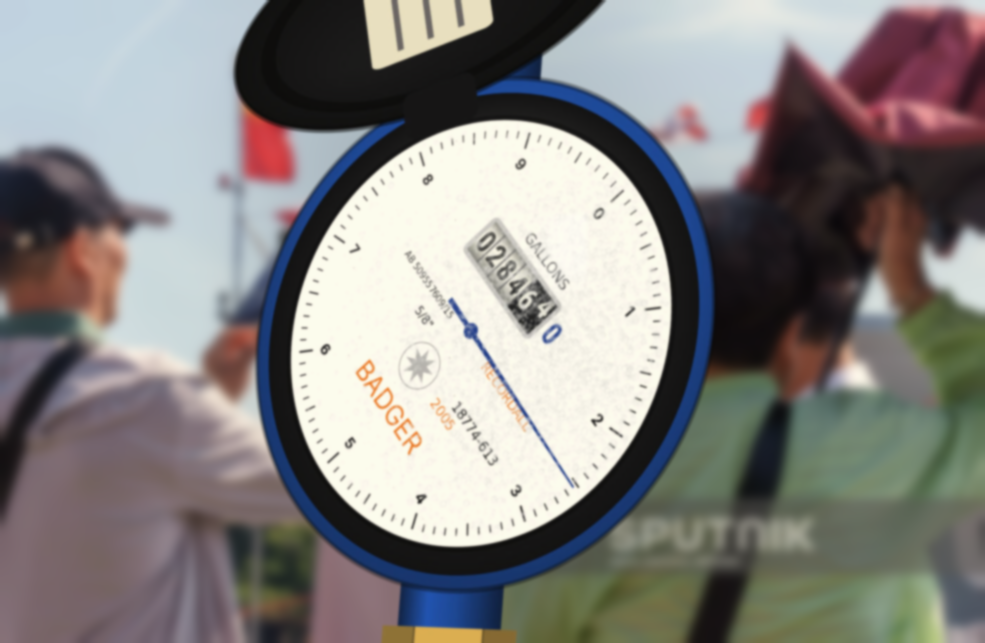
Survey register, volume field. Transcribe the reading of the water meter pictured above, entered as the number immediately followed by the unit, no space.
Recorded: 284642.5gal
